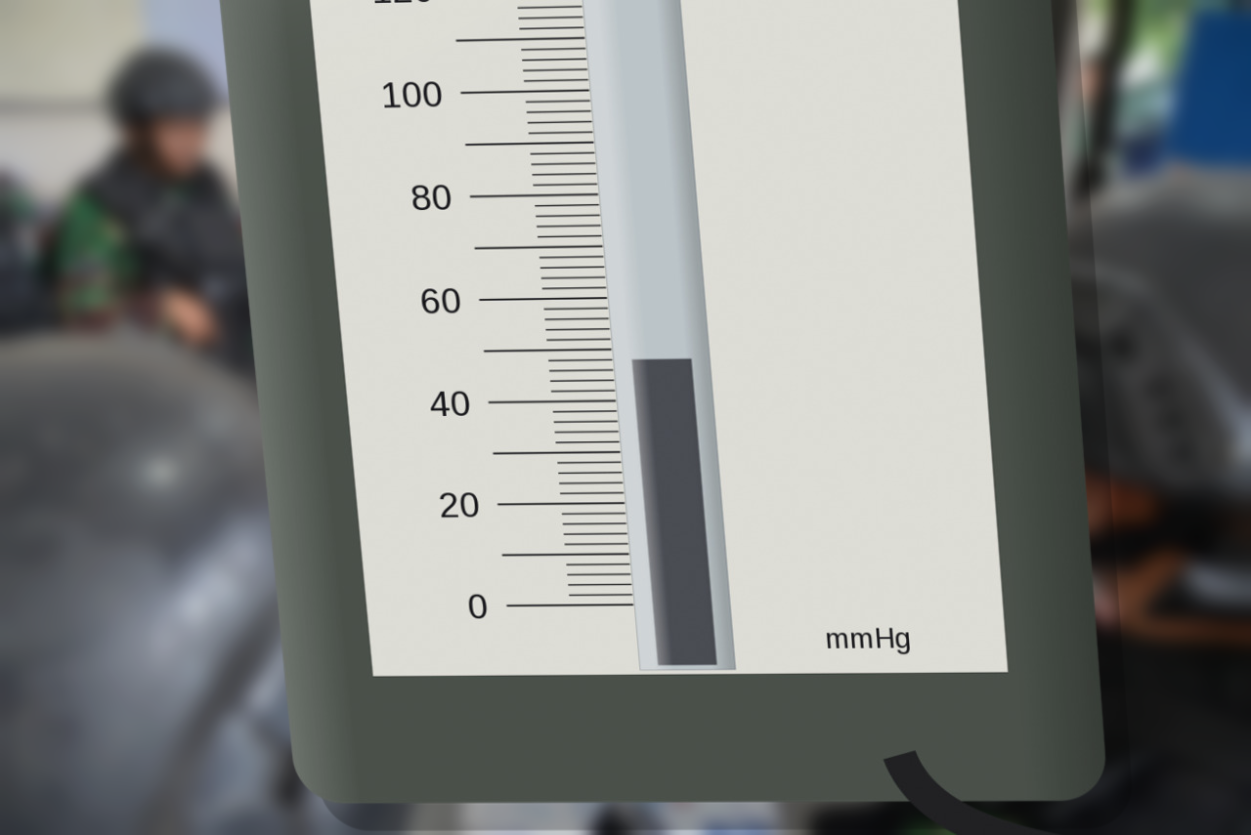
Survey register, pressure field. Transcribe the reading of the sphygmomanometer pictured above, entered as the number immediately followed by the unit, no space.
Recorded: 48mmHg
